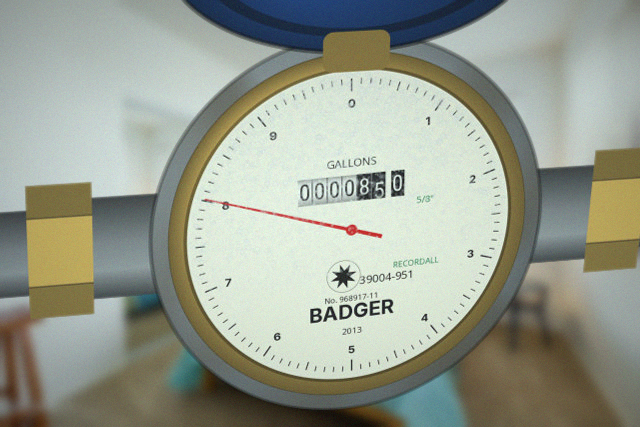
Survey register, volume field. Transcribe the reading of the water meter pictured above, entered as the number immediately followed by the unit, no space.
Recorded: 848.0gal
